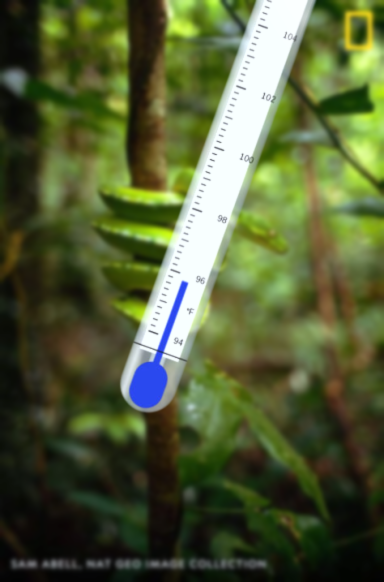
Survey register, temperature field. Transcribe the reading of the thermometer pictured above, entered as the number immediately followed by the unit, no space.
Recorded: 95.8°F
